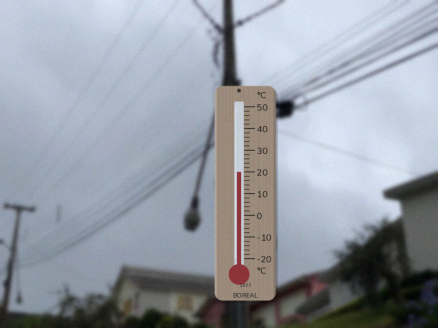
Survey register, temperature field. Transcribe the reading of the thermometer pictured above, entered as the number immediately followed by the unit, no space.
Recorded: 20°C
